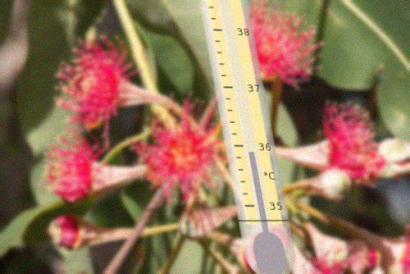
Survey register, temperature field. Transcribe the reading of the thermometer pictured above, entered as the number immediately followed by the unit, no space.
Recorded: 35.9°C
